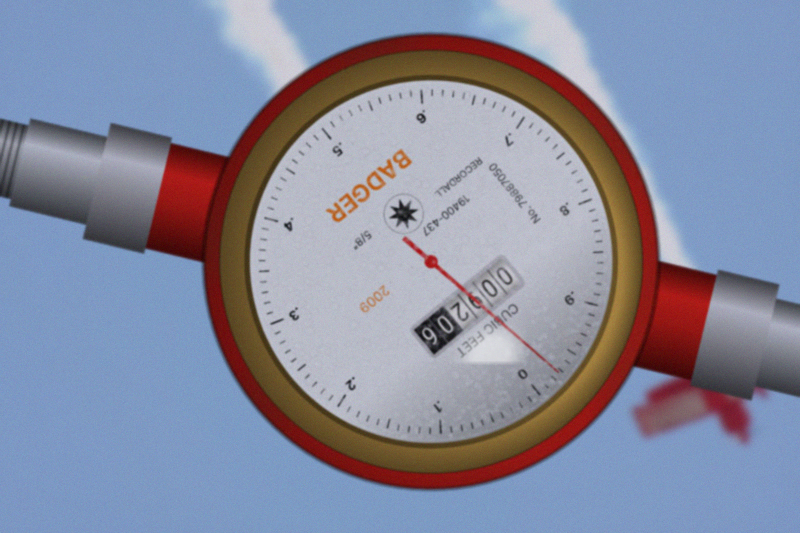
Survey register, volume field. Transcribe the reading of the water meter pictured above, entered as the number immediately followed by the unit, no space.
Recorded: 9205.97ft³
